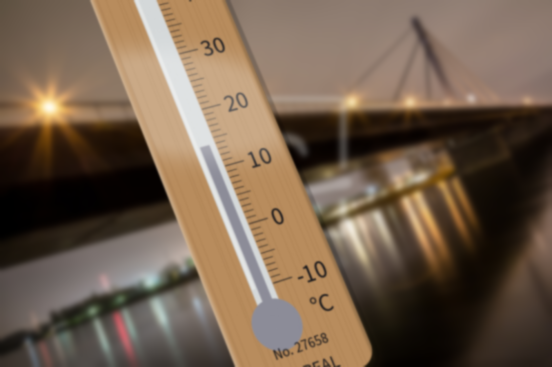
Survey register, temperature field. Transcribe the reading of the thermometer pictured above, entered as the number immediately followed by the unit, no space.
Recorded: 14°C
